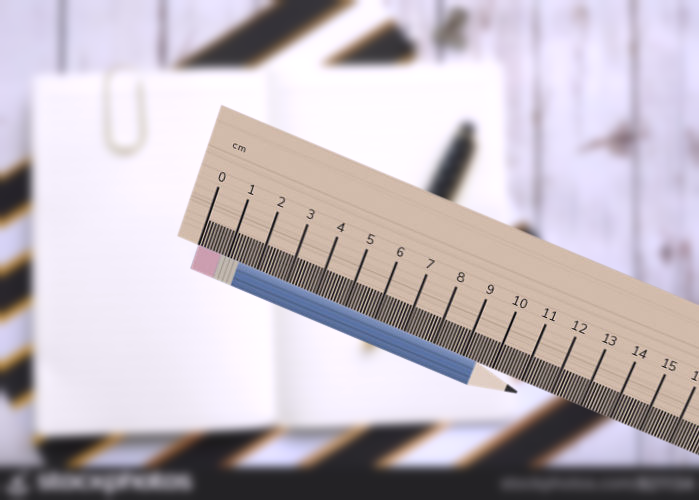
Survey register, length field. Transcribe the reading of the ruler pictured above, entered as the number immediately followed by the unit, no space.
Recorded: 11cm
